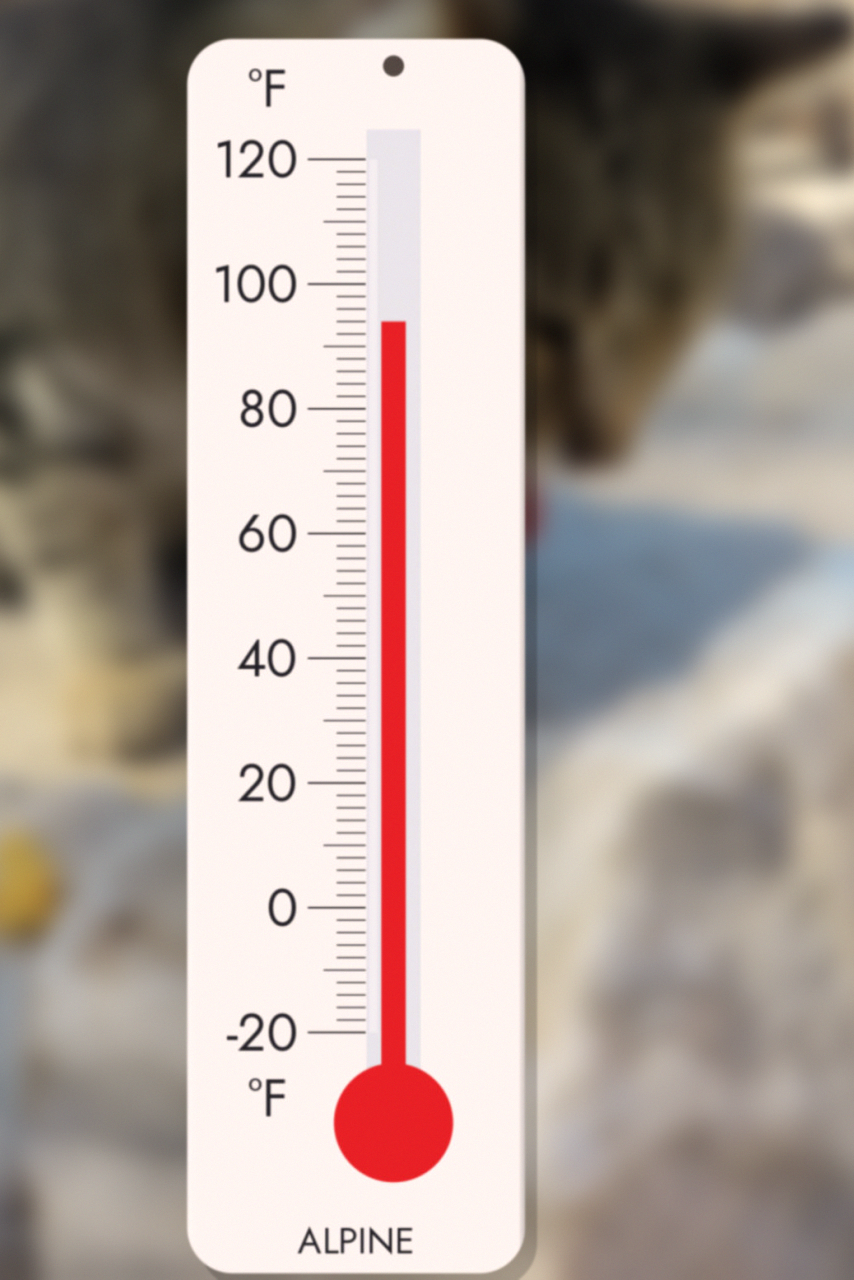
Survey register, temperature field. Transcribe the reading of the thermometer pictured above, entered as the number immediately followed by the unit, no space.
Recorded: 94°F
